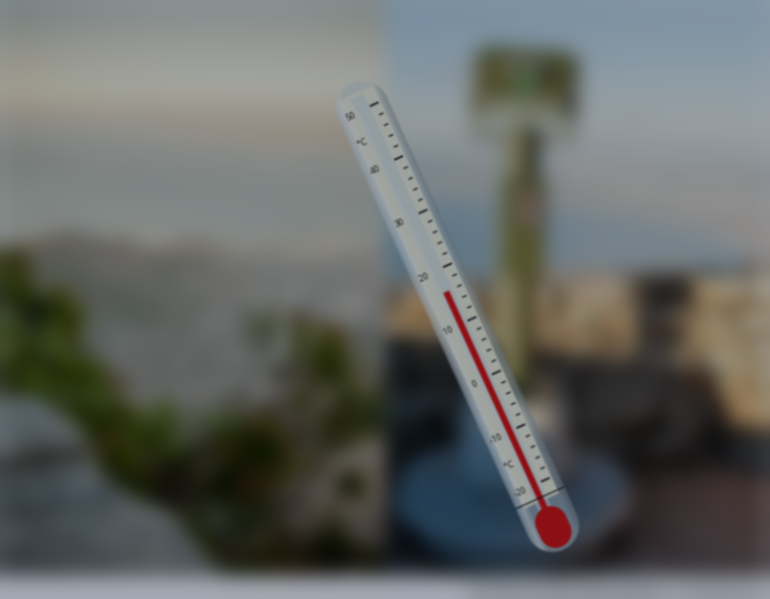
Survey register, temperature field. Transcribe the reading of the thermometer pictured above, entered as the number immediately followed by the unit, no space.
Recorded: 16°C
